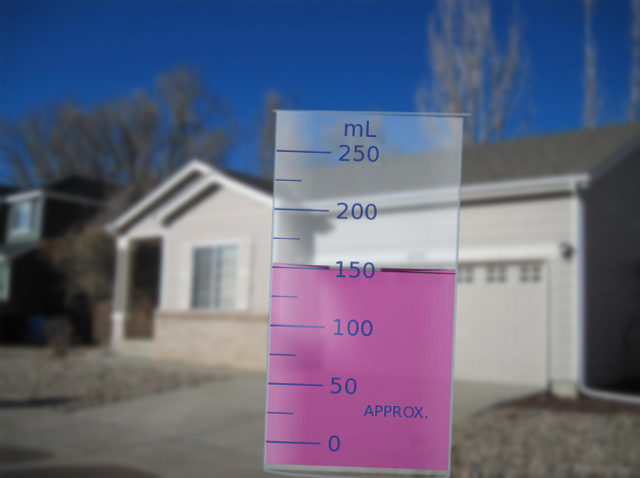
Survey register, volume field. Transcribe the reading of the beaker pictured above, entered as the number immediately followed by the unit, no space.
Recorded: 150mL
